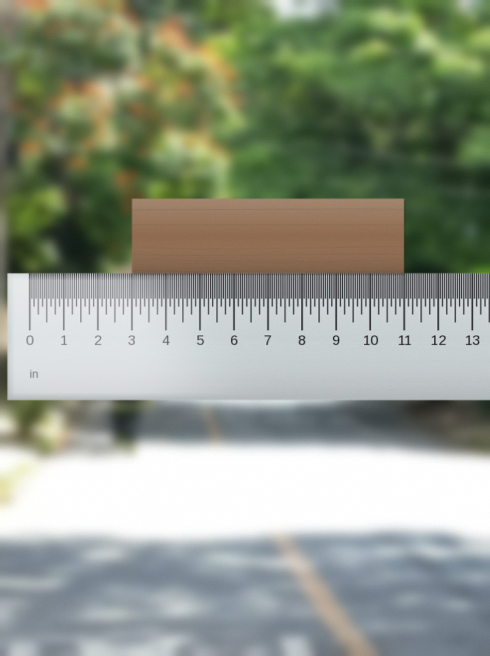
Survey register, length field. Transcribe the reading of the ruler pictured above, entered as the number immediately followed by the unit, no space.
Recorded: 8in
